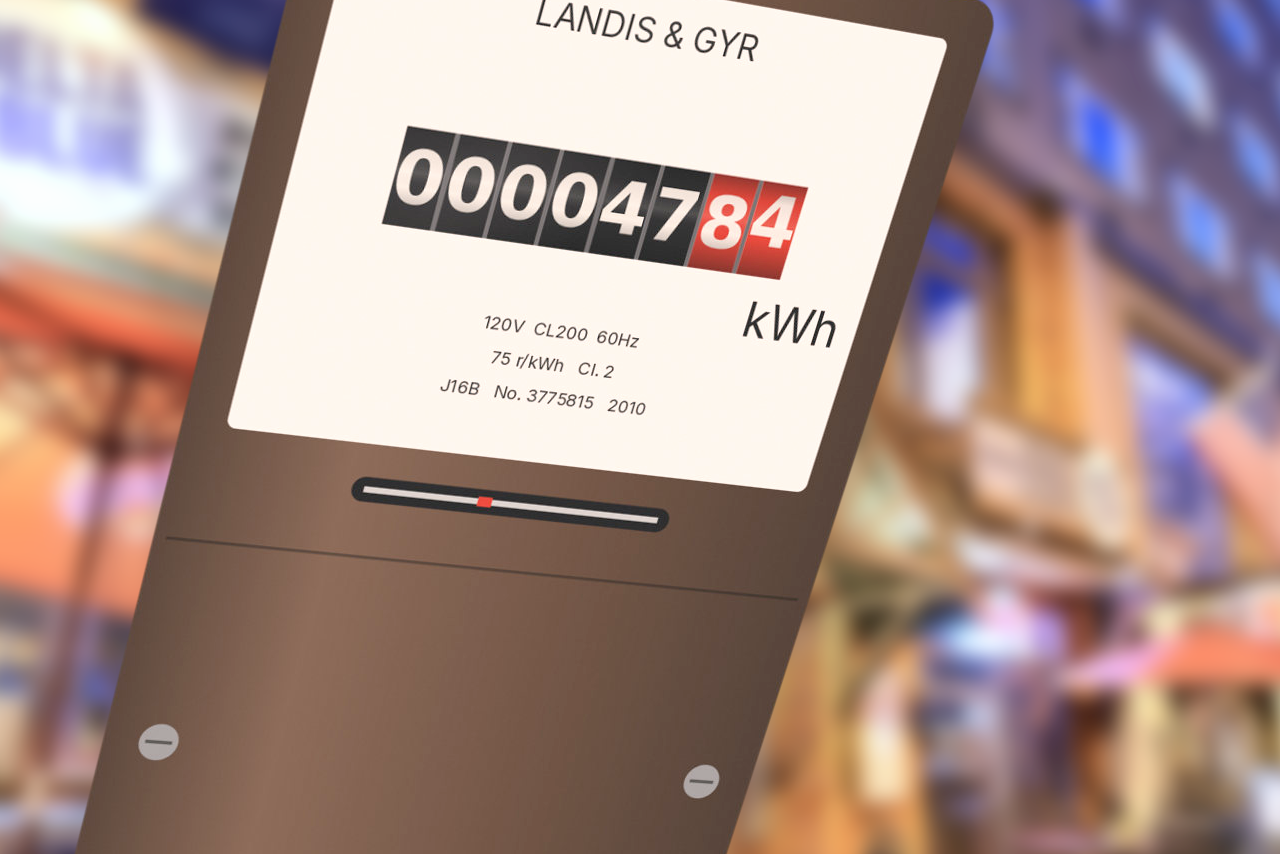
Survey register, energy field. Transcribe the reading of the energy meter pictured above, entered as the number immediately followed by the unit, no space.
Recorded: 47.84kWh
